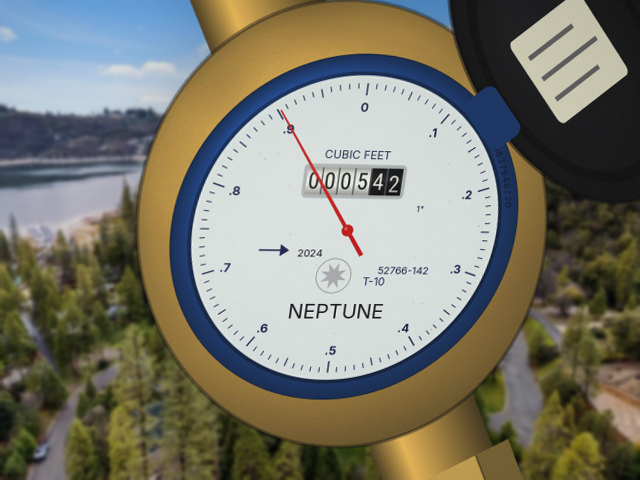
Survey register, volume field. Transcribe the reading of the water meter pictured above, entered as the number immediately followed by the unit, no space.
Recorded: 541.90ft³
